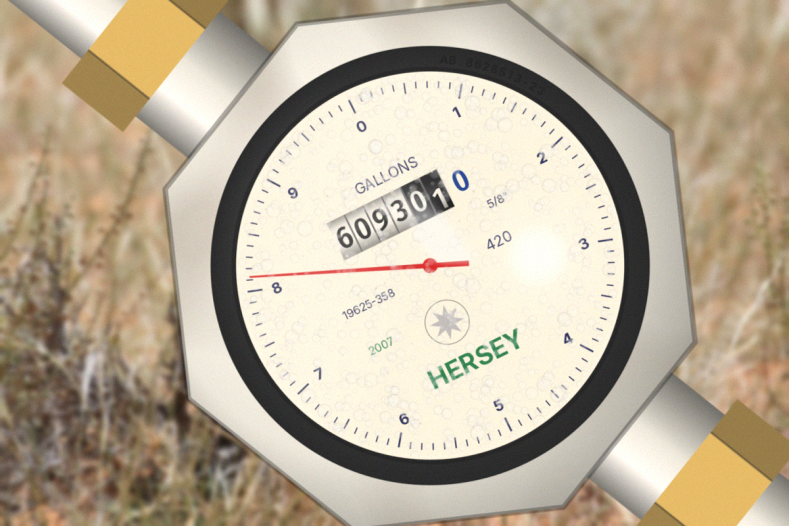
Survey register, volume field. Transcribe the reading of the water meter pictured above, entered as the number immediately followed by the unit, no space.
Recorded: 6093008.1gal
